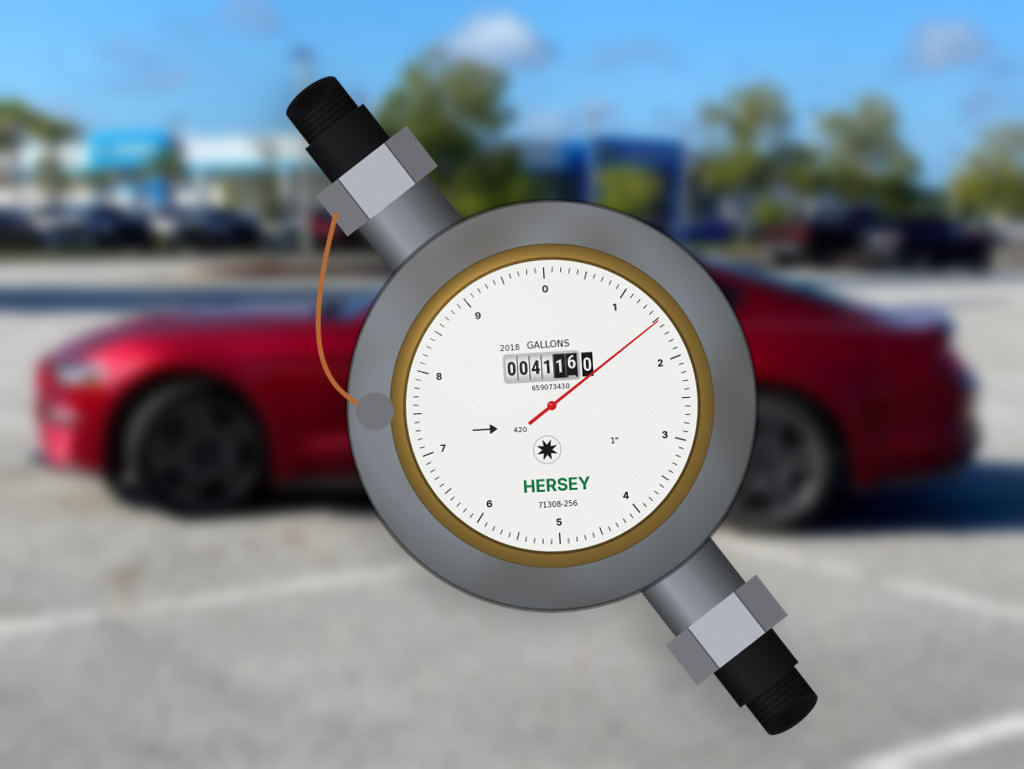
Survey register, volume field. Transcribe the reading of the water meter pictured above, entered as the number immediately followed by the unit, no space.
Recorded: 41161.5gal
